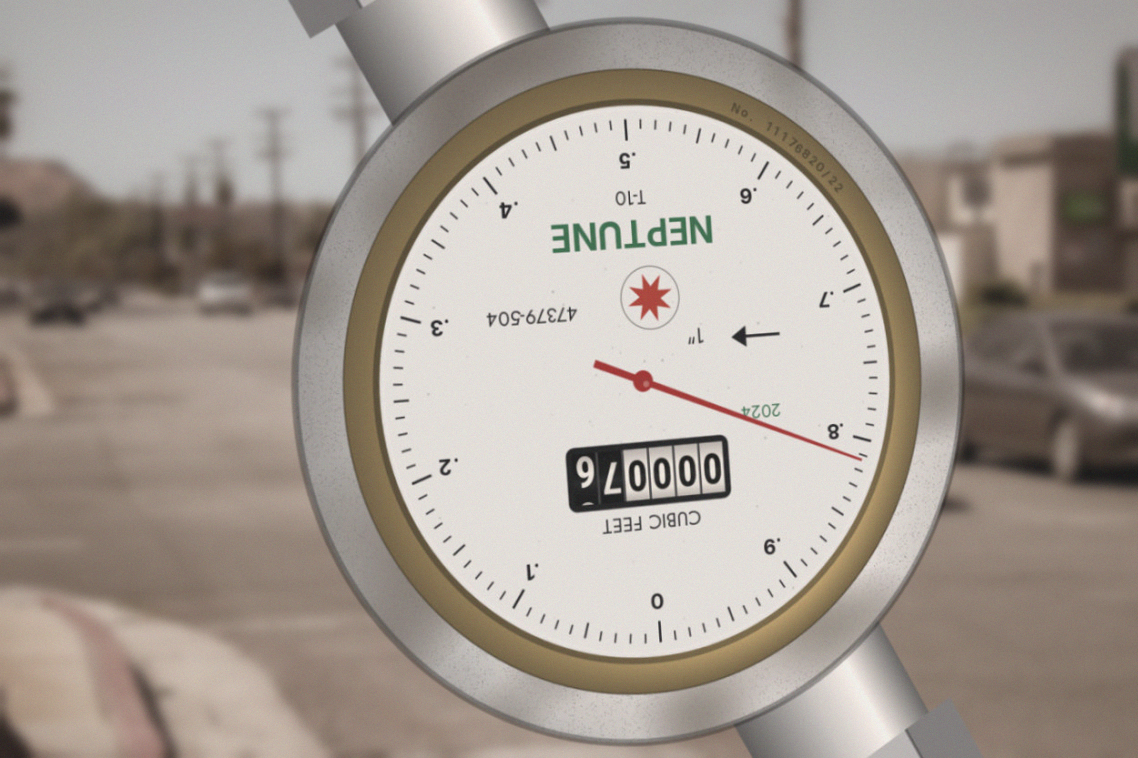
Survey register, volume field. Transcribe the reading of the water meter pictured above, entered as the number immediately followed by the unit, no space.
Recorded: 75.81ft³
